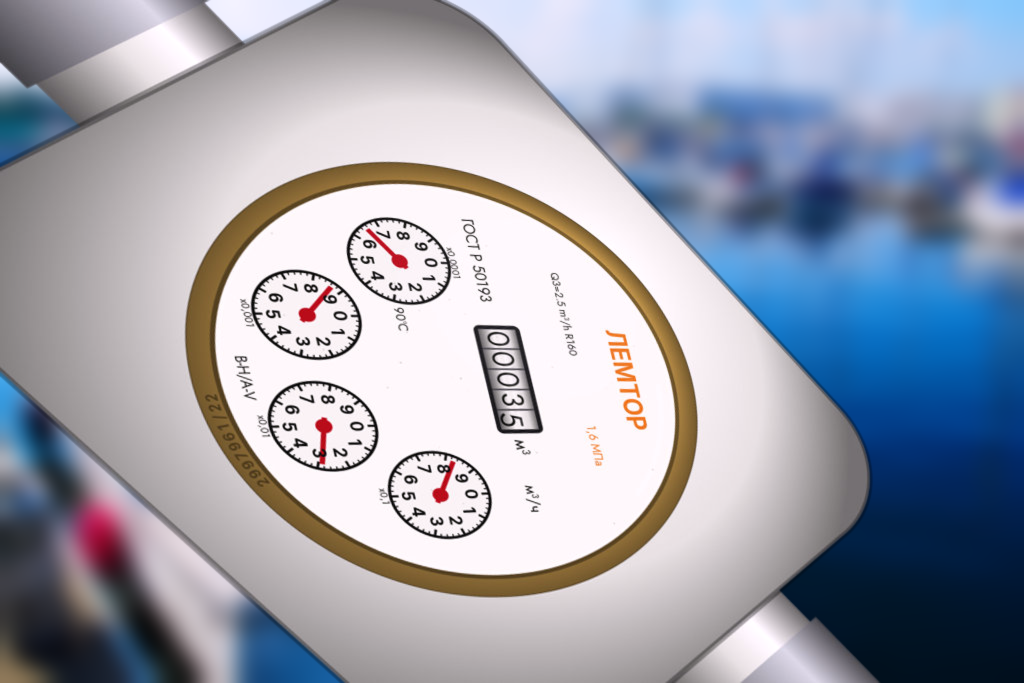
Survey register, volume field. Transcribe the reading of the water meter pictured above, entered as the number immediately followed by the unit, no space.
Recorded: 34.8286m³
